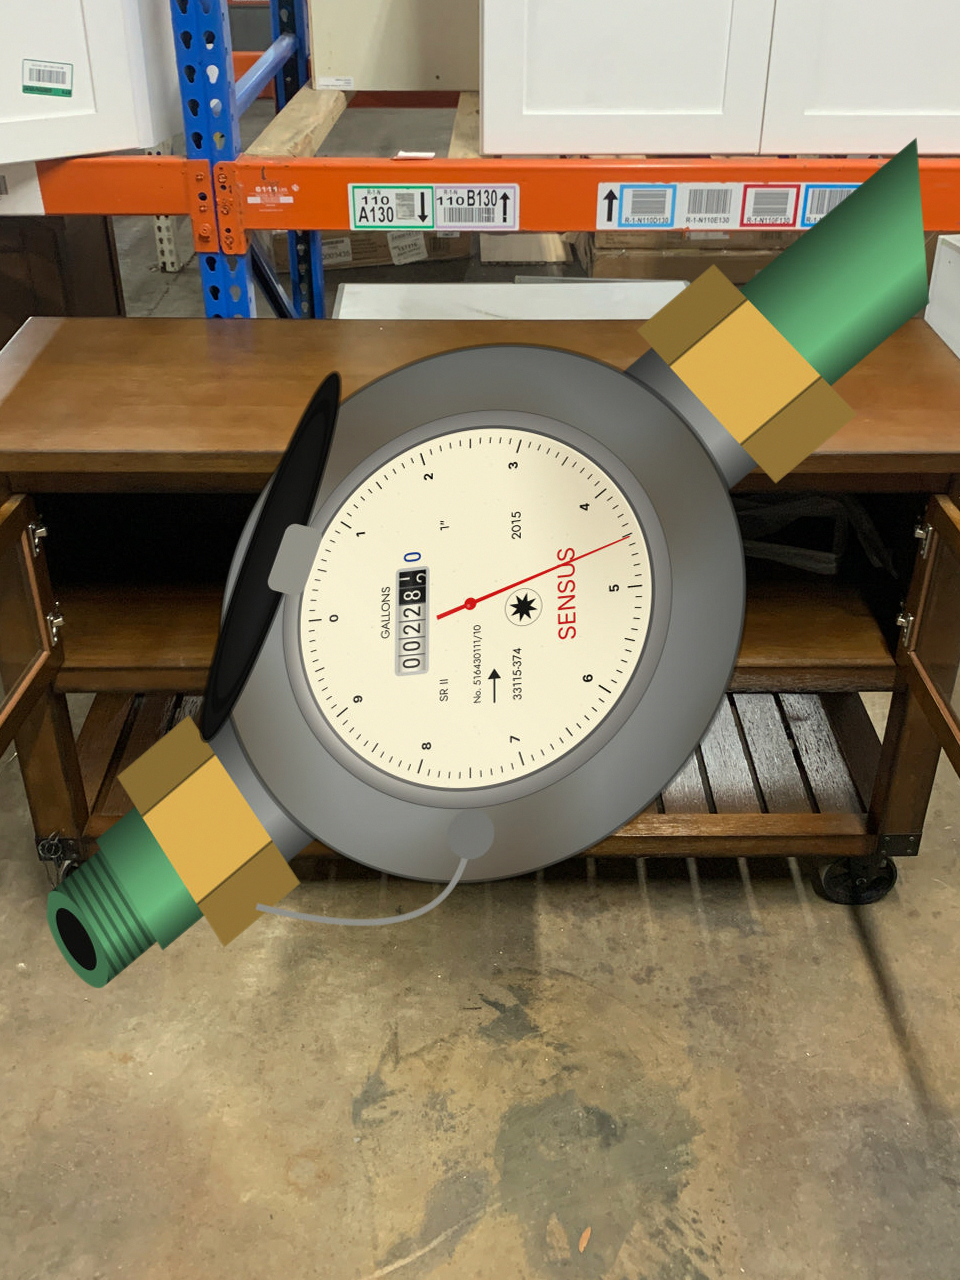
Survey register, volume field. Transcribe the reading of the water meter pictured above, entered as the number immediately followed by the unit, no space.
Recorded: 22814.5gal
